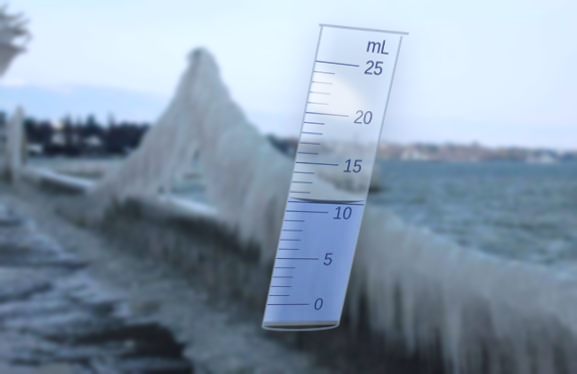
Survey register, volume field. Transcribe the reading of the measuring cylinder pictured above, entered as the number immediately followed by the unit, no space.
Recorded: 11mL
